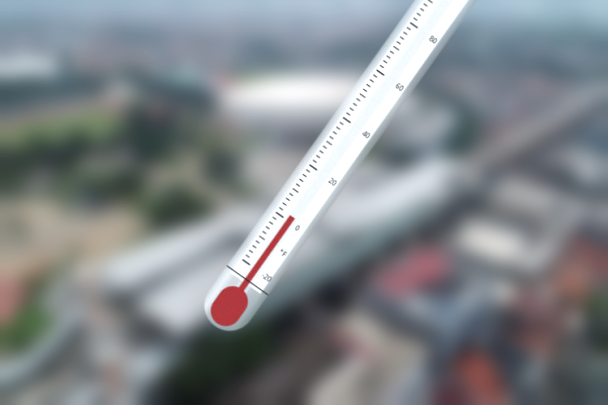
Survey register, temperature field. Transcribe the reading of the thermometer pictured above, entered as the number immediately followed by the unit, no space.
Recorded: 2°F
